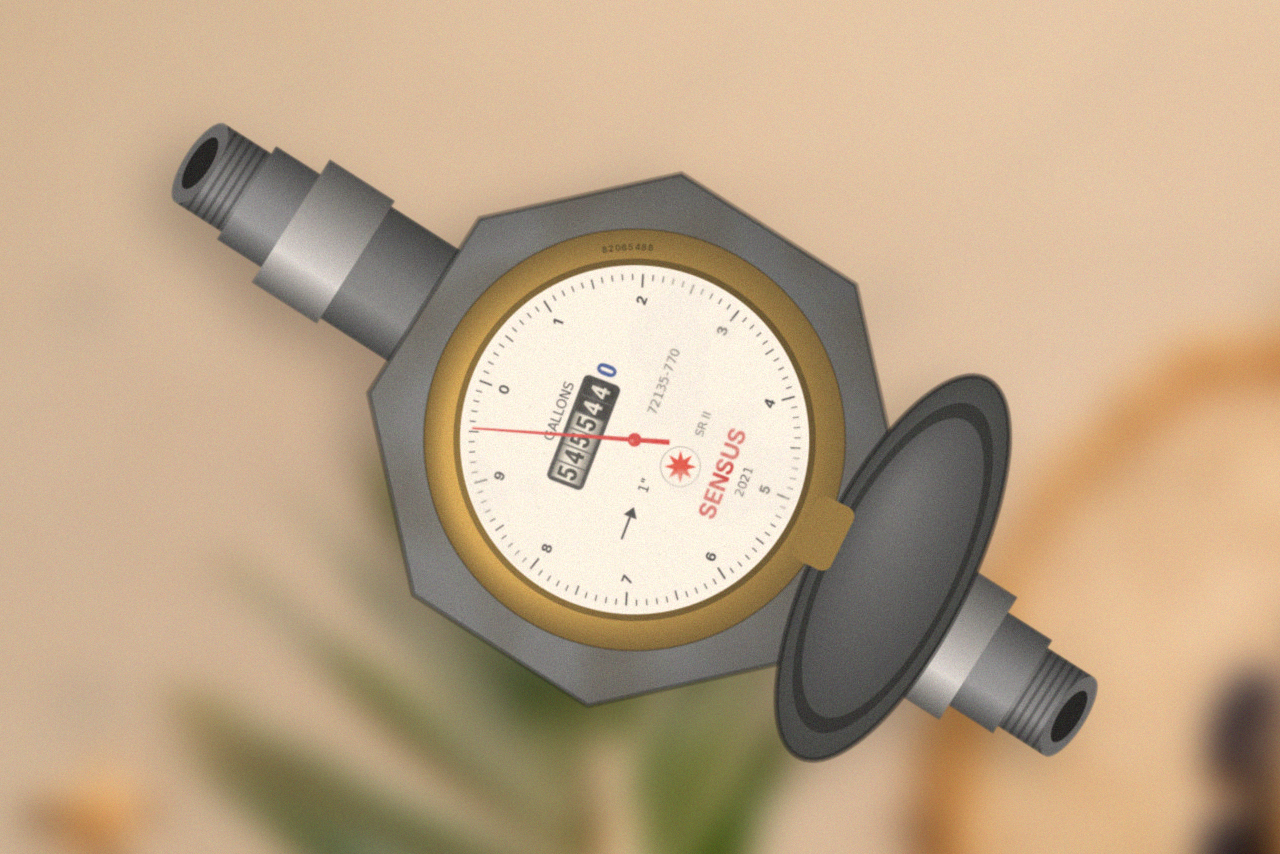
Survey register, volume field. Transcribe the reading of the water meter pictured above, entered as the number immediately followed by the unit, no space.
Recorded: 5455439.5gal
